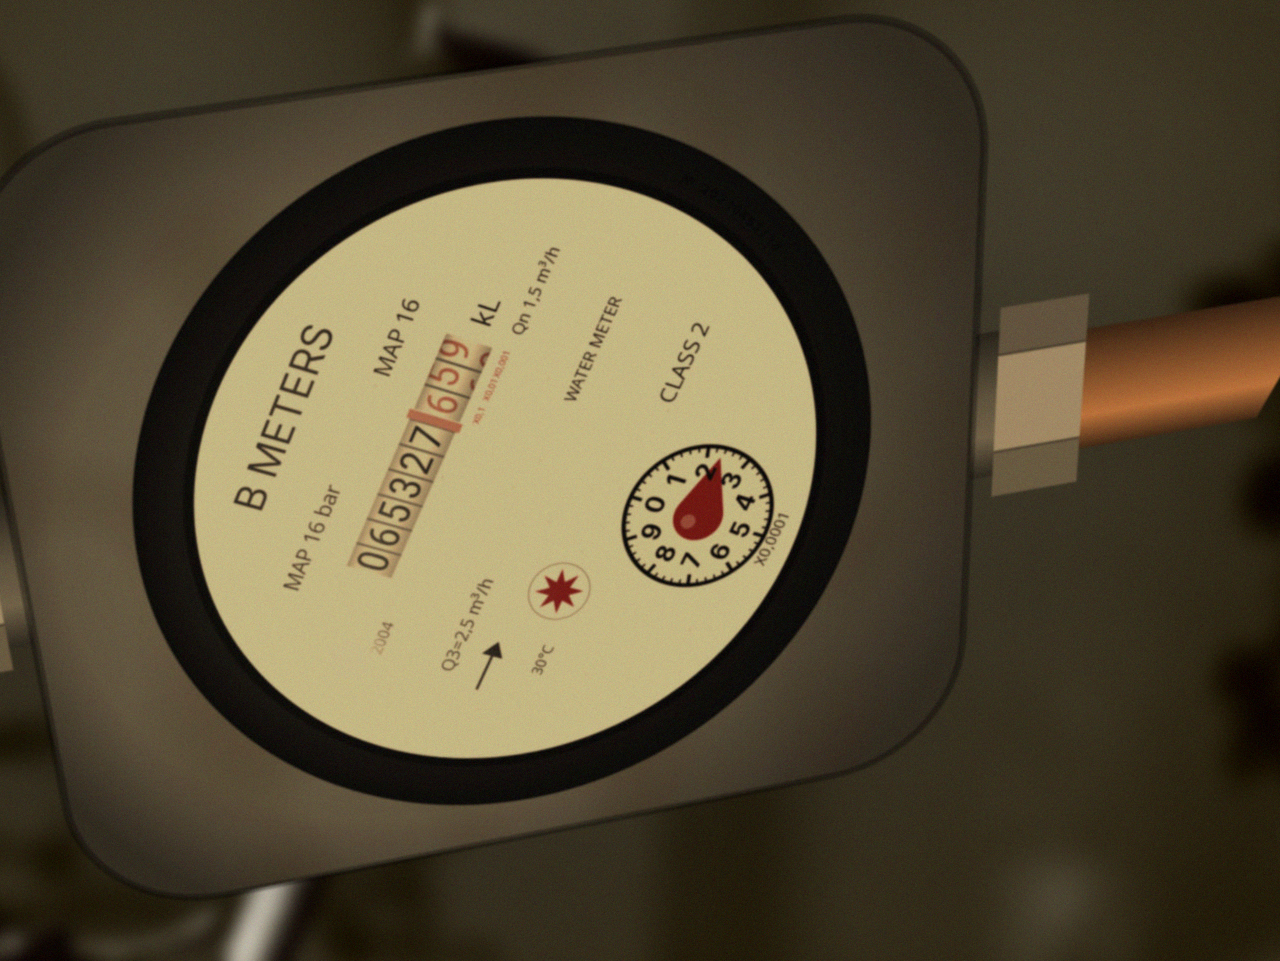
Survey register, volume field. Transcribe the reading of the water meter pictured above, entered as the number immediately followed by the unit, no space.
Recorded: 65327.6592kL
